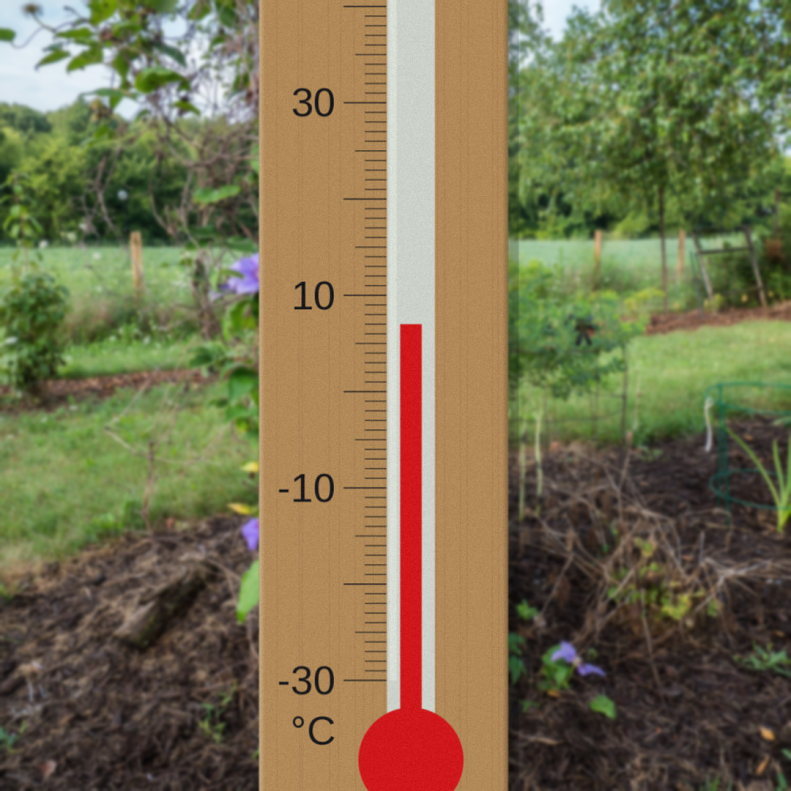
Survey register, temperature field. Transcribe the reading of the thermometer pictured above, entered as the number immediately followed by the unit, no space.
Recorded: 7°C
